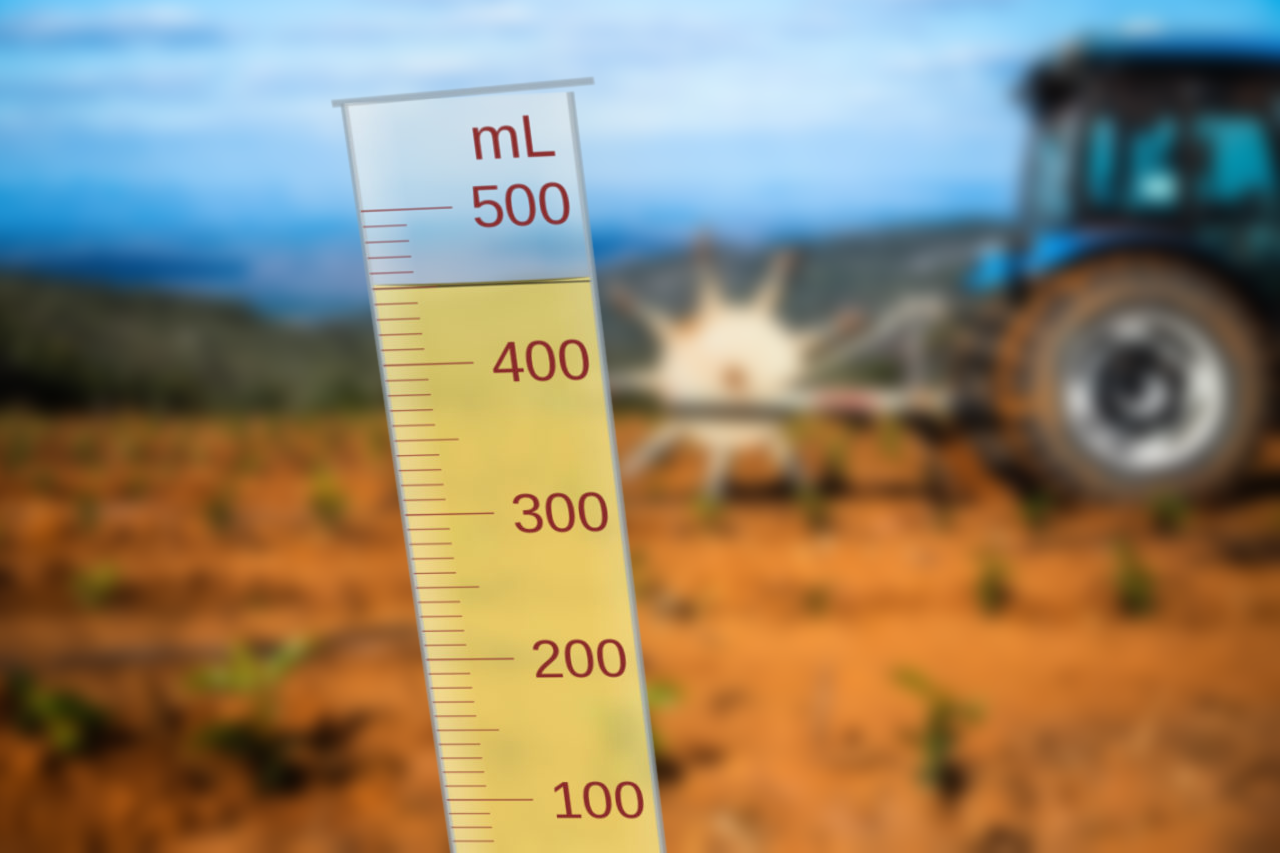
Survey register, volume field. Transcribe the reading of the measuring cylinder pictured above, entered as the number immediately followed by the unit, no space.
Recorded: 450mL
